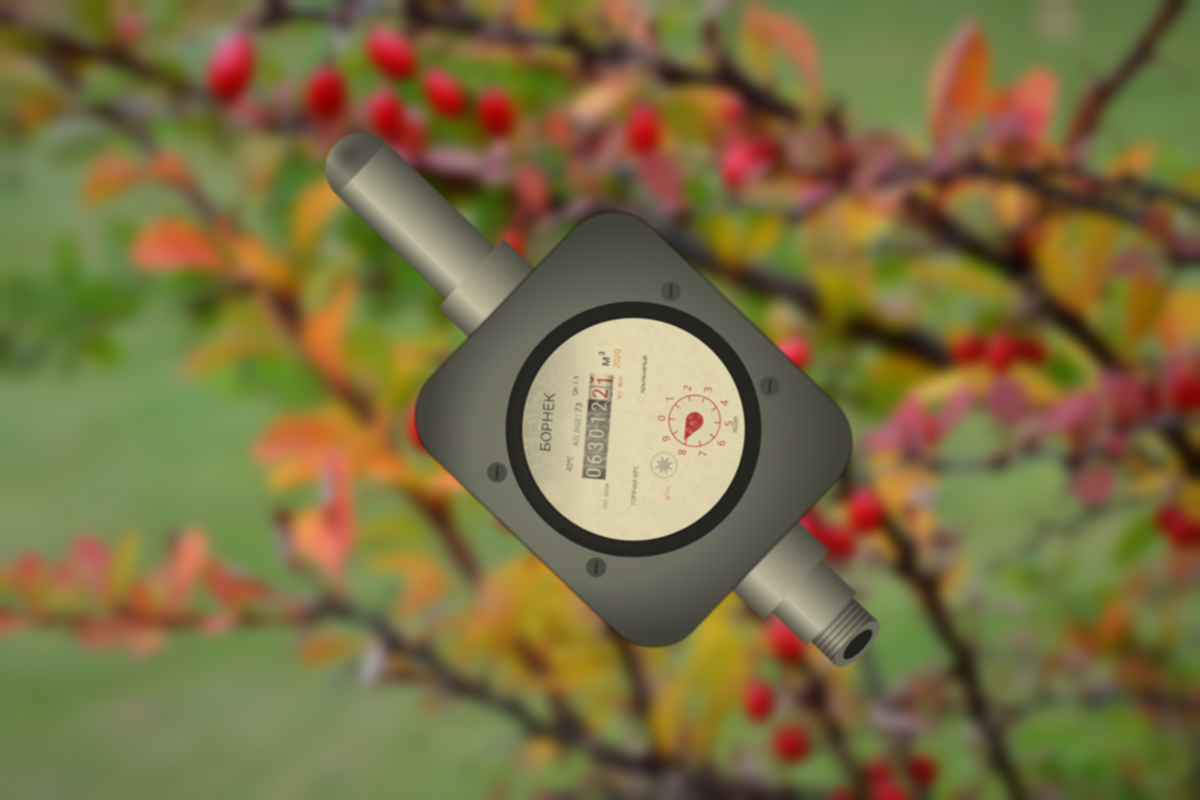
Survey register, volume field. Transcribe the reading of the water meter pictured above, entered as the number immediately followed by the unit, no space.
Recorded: 63012.208m³
